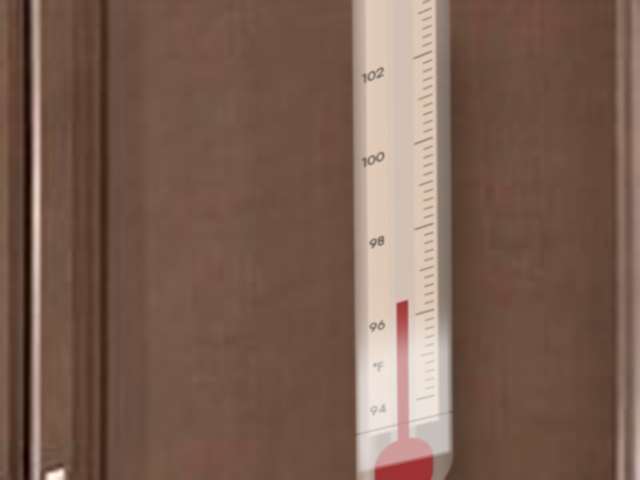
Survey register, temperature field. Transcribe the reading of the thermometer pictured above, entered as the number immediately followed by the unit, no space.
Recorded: 96.4°F
